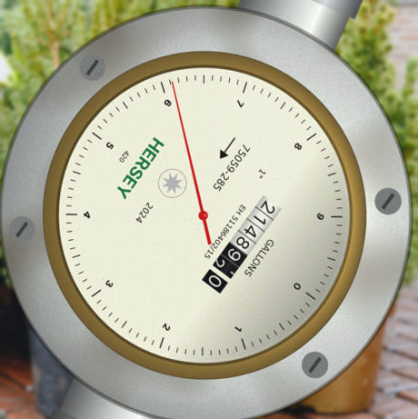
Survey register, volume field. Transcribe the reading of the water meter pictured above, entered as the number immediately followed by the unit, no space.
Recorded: 2148916.1gal
